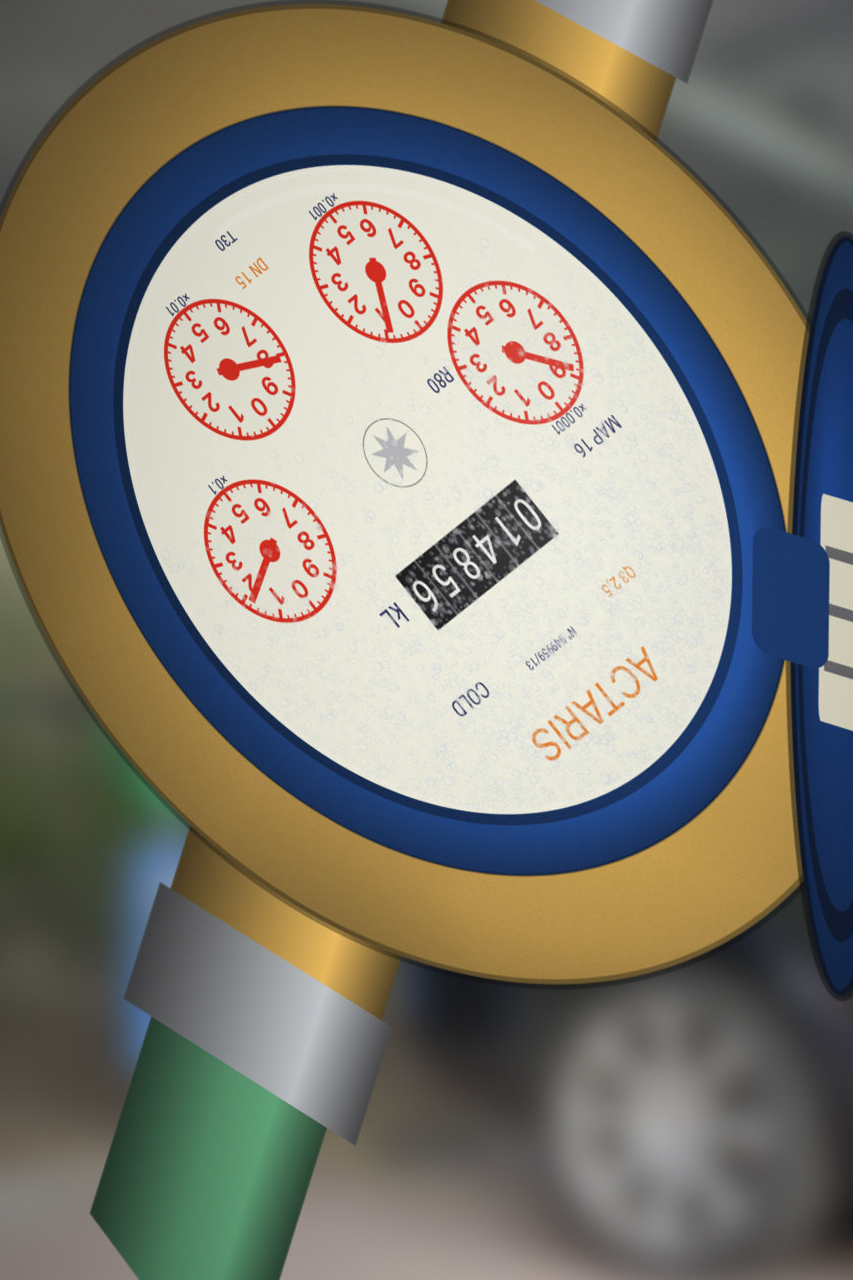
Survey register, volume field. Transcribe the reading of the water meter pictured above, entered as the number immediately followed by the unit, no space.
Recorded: 14856.1808kL
